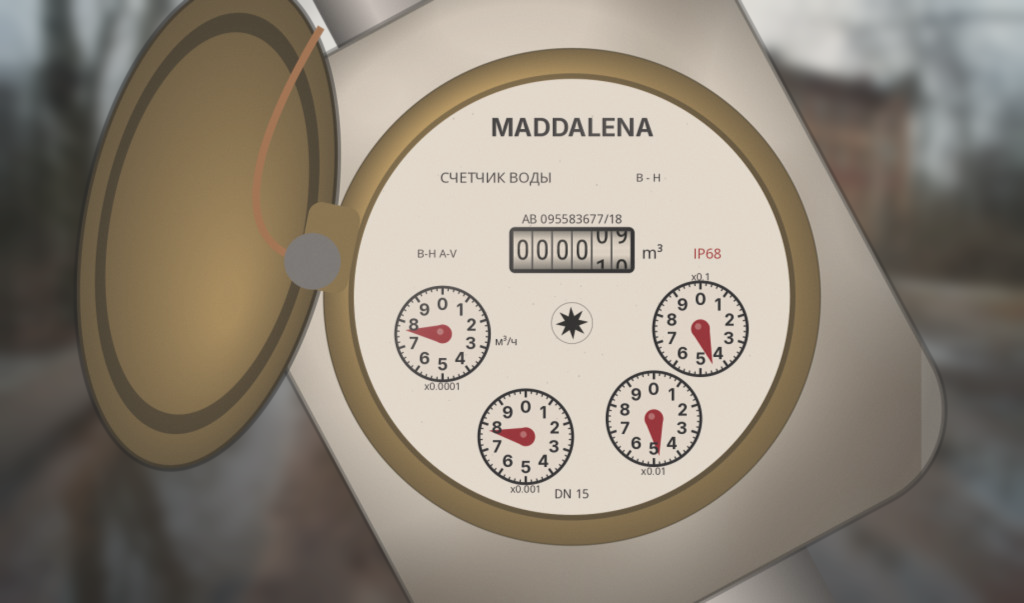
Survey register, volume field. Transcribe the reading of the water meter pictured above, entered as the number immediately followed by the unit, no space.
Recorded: 9.4477m³
